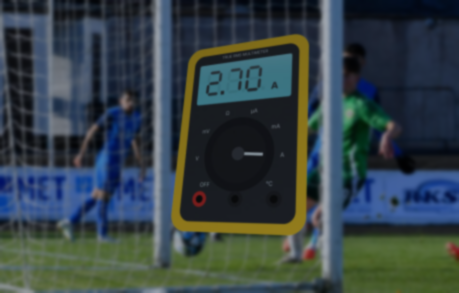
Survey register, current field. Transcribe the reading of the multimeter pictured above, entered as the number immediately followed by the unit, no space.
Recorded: 2.70A
